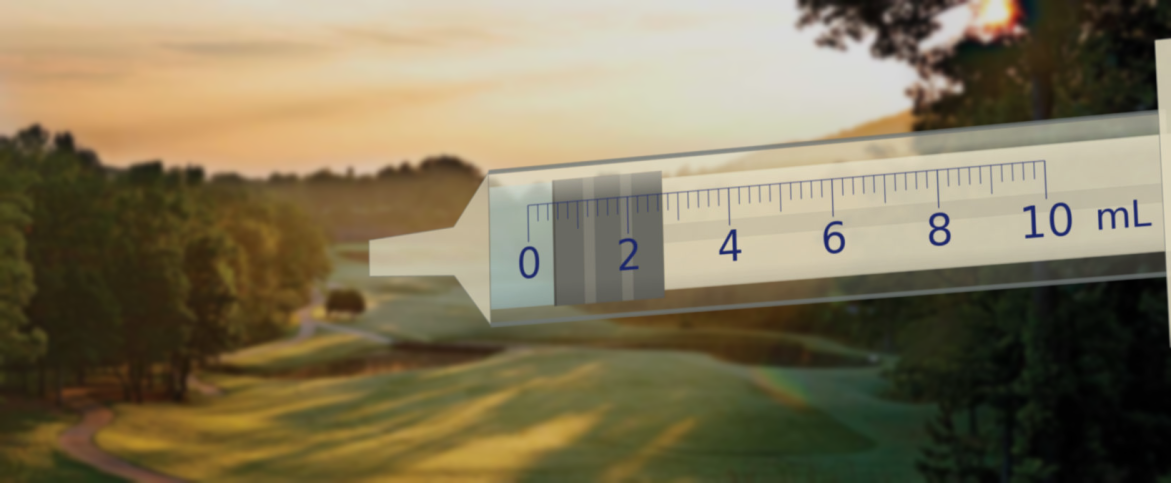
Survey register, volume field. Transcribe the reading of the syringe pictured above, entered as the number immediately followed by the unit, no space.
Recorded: 0.5mL
